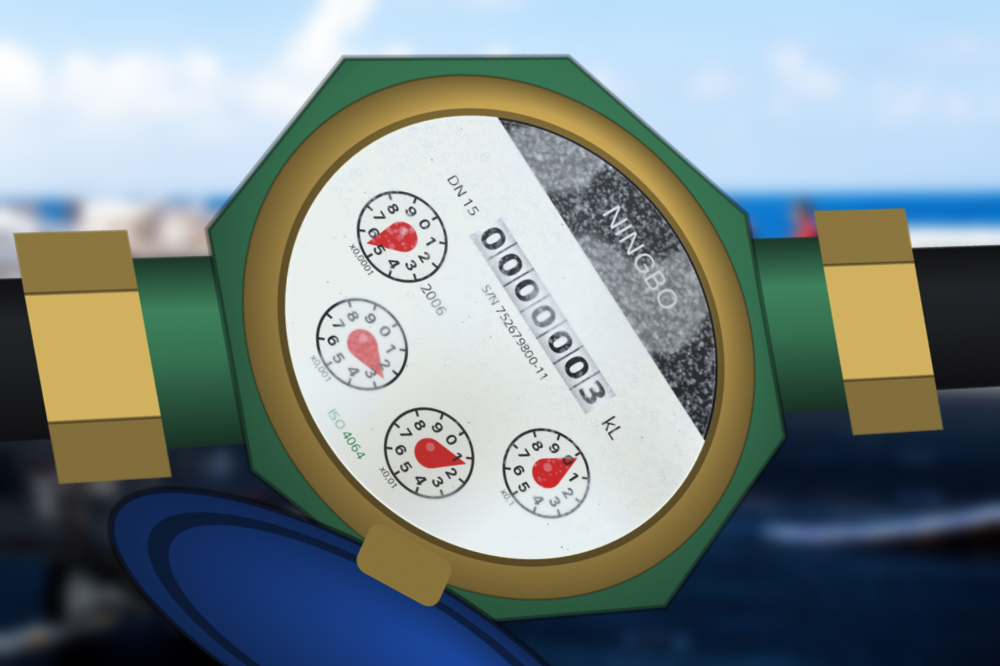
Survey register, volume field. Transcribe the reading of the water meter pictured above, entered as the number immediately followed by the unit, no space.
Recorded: 3.0125kL
